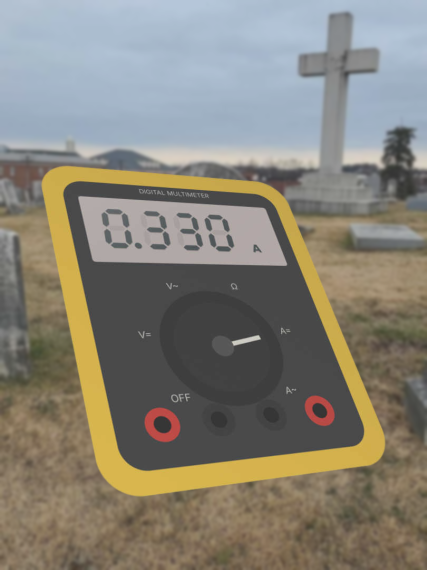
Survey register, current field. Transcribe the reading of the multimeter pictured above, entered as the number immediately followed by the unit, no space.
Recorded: 0.330A
